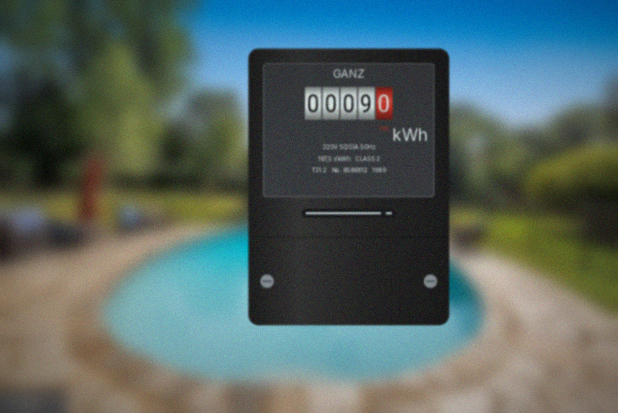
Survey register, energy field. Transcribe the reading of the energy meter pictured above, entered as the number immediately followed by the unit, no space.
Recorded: 9.0kWh
